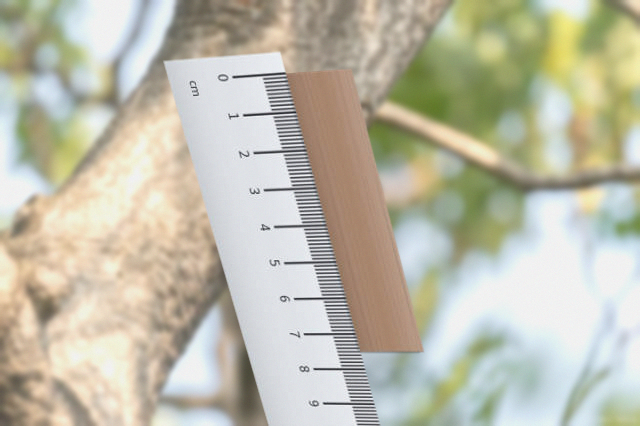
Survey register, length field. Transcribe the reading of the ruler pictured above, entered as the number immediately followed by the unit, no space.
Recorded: 7.5cm
